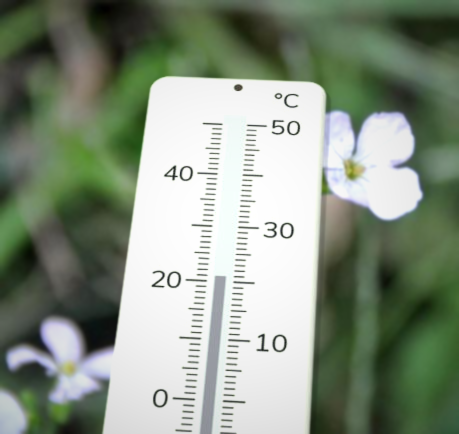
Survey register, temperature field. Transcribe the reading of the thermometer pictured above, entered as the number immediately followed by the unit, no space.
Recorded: 21°C
